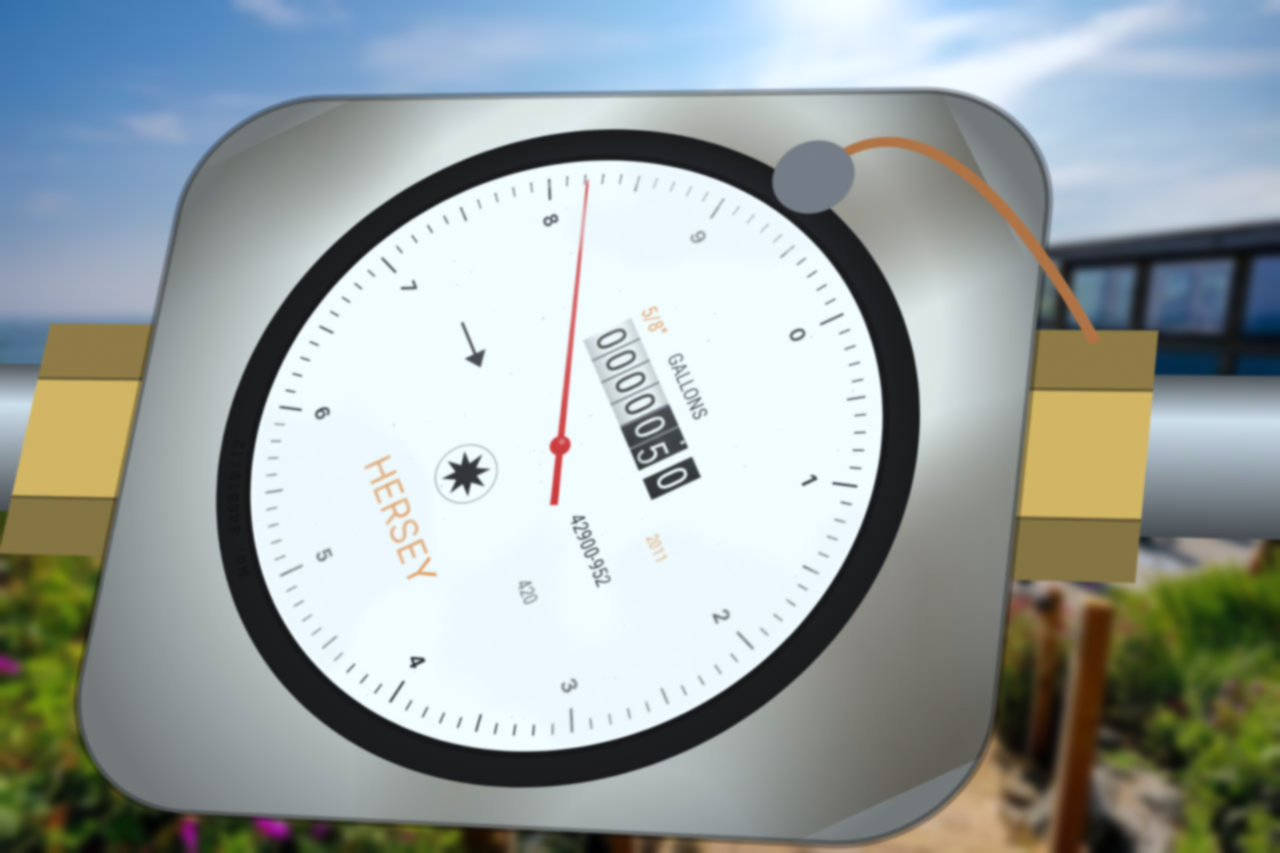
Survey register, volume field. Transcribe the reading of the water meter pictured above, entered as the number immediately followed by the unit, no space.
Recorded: 48.2gal
